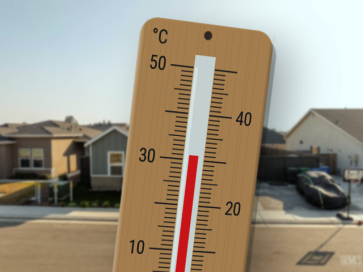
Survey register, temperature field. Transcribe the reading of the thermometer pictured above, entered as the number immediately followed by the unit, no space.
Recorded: 31°C
